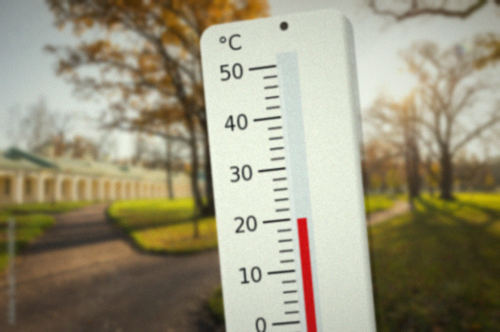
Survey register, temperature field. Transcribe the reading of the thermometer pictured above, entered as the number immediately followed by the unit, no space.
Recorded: 20°C
